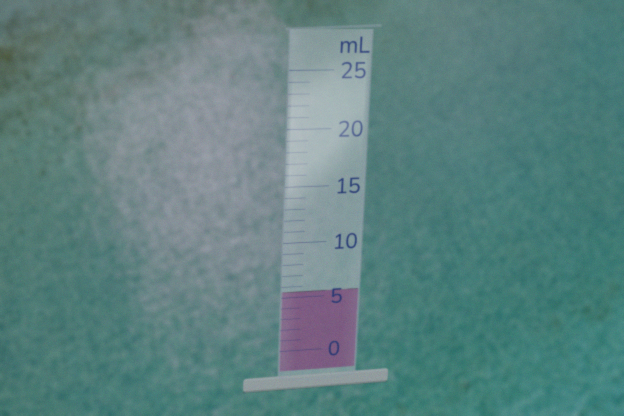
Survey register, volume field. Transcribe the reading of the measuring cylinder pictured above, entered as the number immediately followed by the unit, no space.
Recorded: 5.5mL
